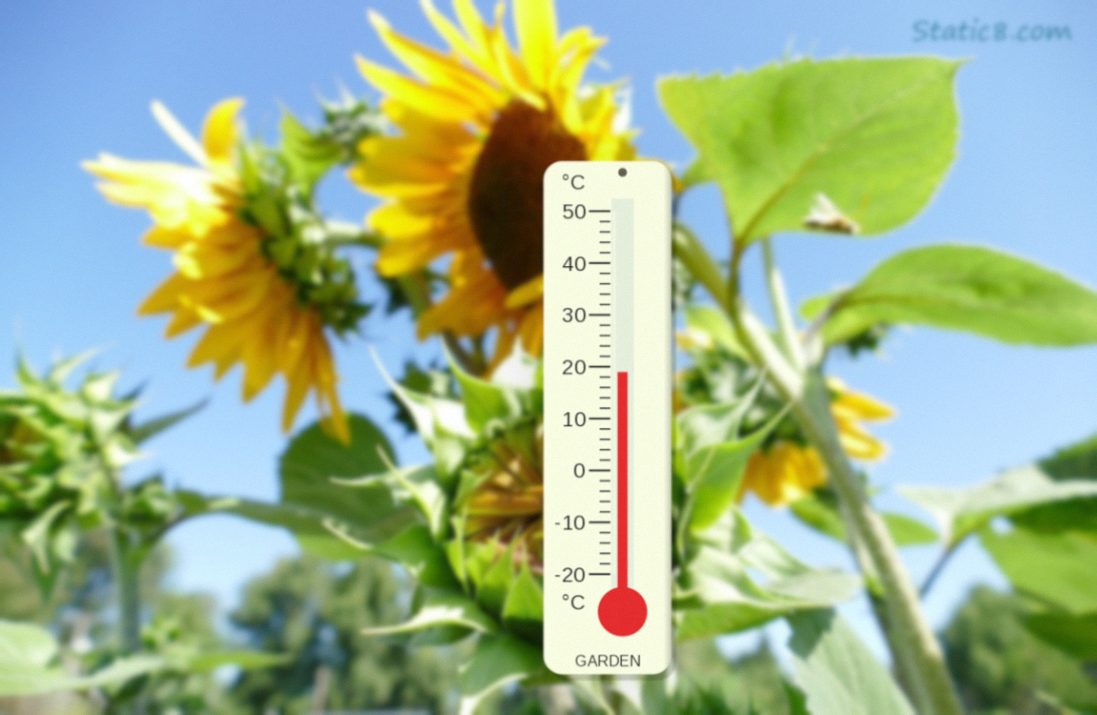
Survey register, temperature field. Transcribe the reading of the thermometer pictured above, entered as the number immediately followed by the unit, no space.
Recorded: 19°C
